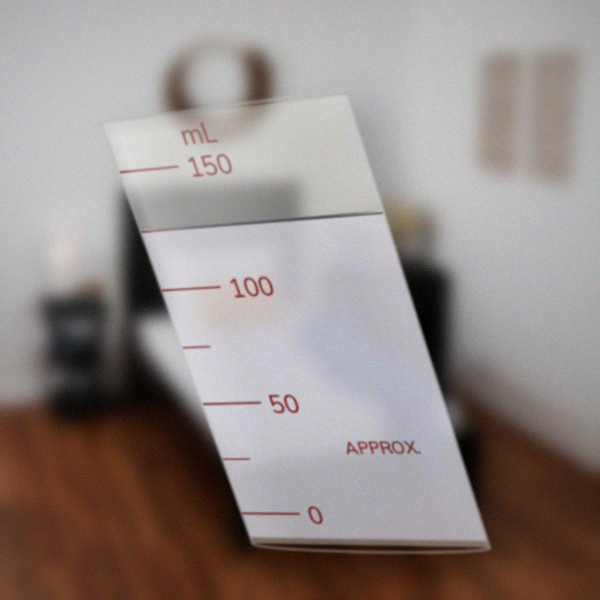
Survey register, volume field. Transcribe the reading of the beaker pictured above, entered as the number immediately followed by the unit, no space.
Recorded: 125mL
